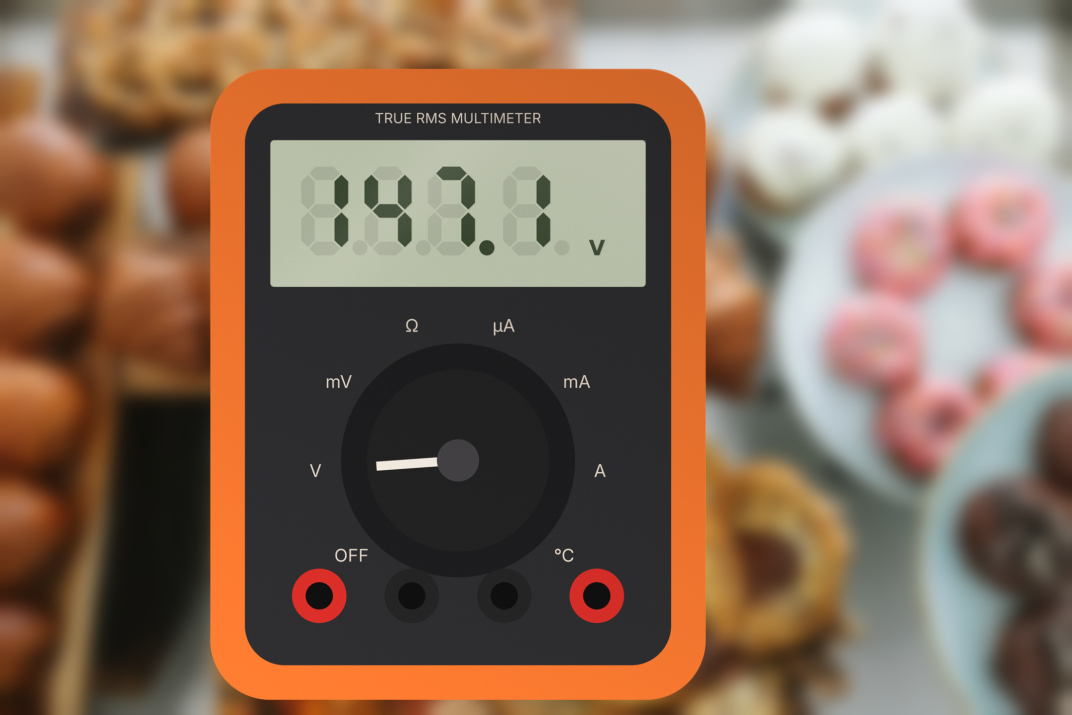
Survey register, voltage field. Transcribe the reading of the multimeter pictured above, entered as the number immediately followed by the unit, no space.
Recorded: 147.1V
